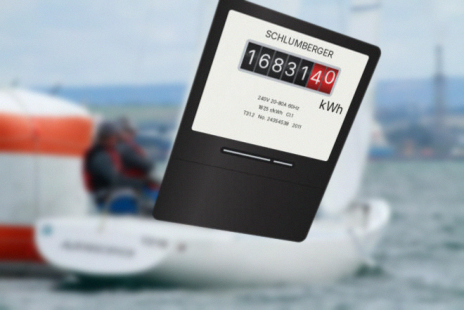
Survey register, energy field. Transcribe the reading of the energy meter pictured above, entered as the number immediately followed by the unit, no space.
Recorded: 16831.40kWh
